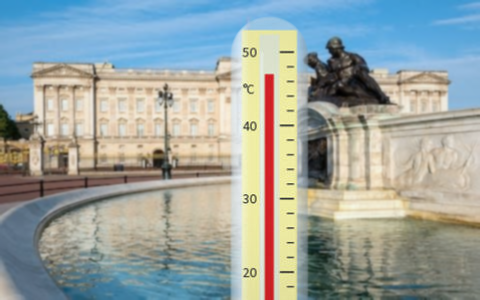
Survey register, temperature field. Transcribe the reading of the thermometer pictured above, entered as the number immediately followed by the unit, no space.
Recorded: 47°C
